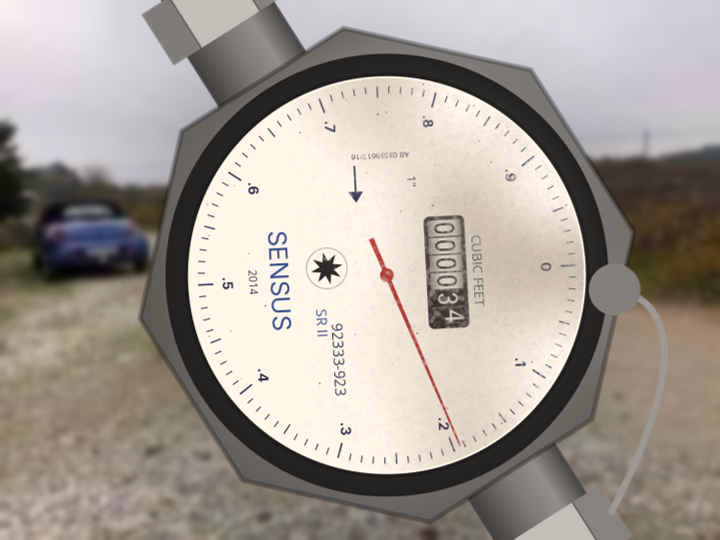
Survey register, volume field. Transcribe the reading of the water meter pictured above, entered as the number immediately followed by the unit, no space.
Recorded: 34.19ft³
